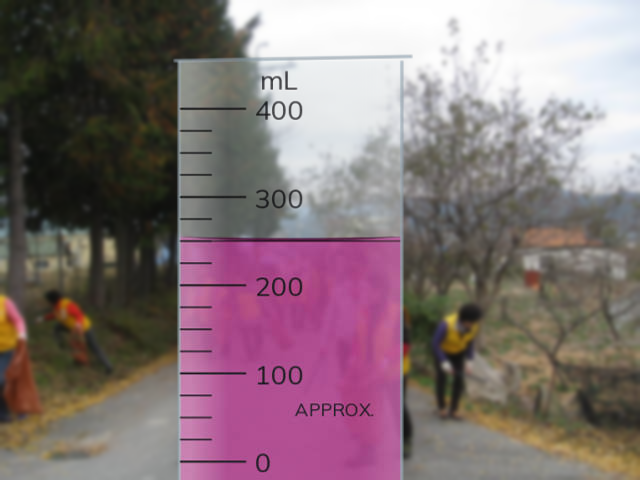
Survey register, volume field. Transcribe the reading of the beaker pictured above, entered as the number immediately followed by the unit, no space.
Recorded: 250mL
